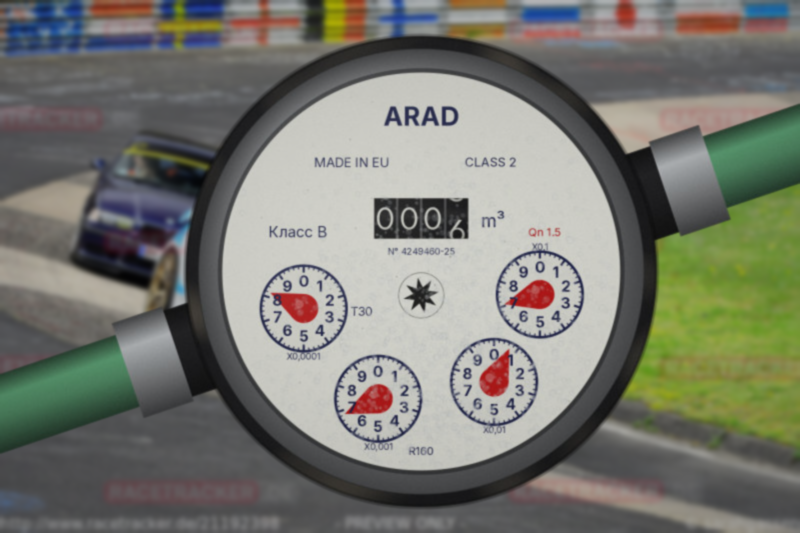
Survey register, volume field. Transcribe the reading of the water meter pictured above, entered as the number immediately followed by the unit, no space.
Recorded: 5.7068m³
